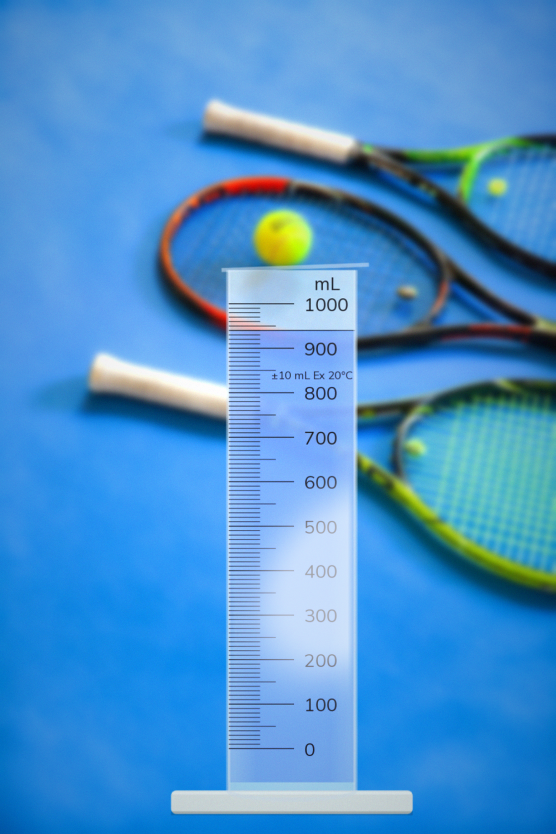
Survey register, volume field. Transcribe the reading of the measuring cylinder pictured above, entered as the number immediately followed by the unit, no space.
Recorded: 940mL
